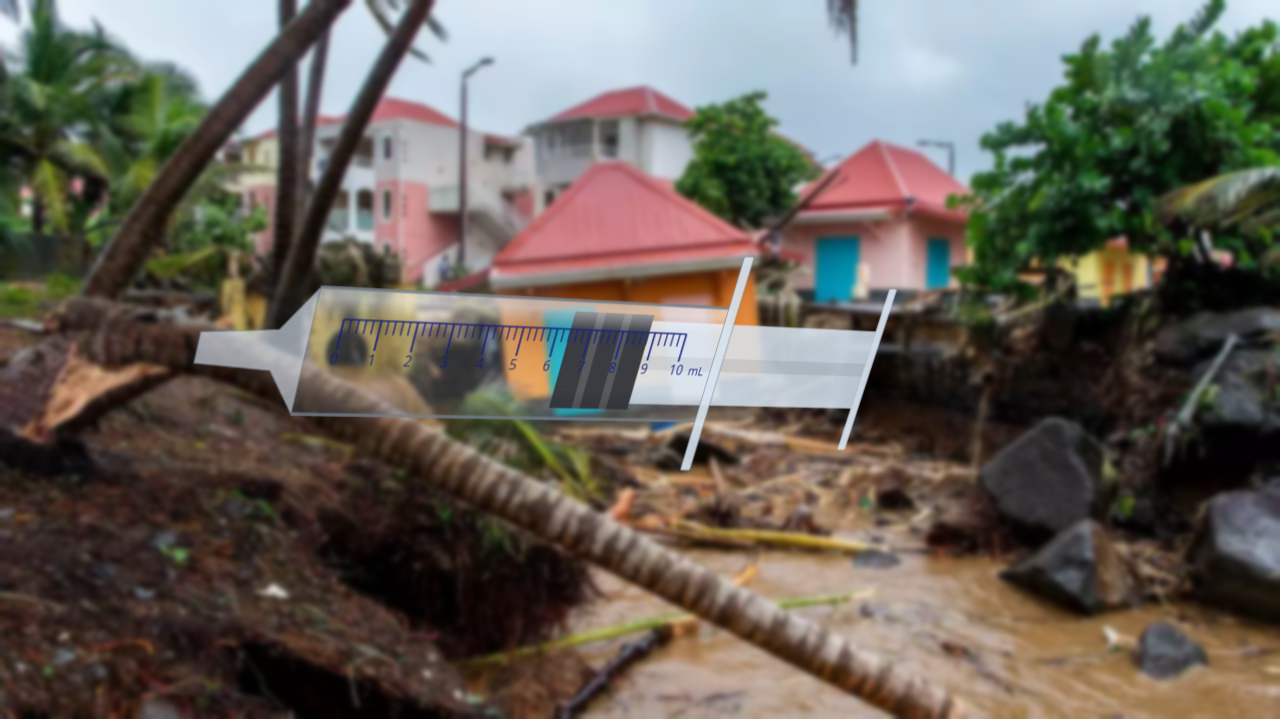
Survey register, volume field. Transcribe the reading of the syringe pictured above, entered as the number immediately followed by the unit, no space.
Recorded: 6.4mL
